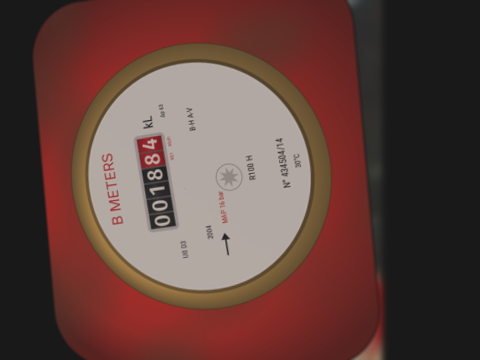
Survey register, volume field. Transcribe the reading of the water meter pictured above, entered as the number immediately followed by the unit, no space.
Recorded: 18.84kL
